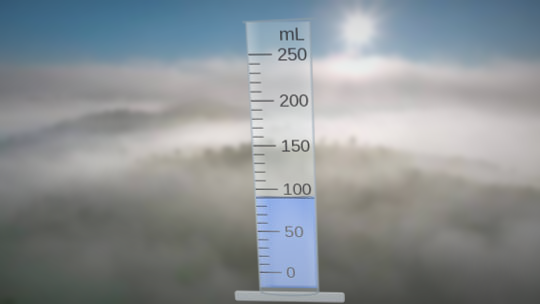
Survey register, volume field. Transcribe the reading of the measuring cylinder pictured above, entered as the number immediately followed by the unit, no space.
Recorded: 90mL
